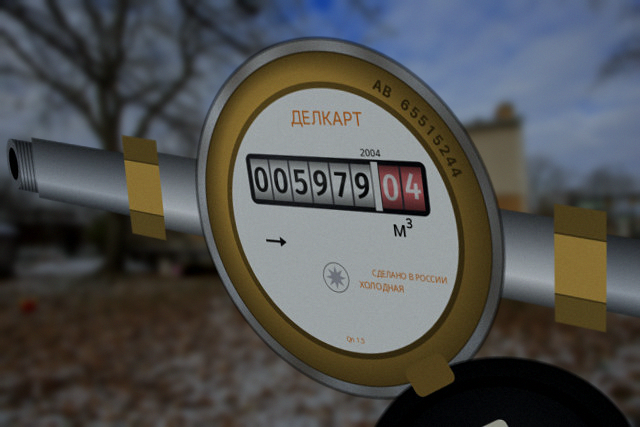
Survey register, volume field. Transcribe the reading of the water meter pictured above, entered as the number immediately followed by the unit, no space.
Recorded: 5979.04m³
